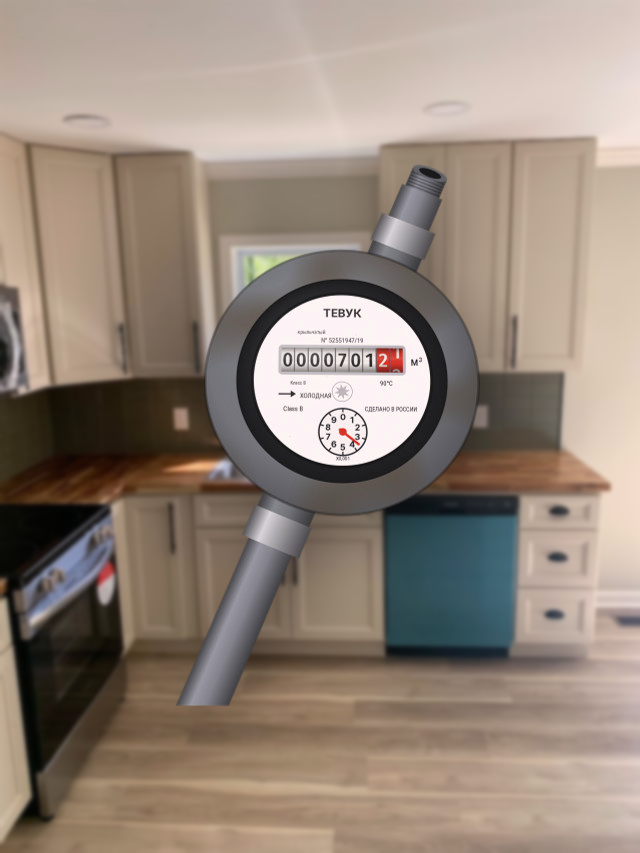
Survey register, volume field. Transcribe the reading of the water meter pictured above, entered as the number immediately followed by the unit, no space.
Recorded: 701.213m³
